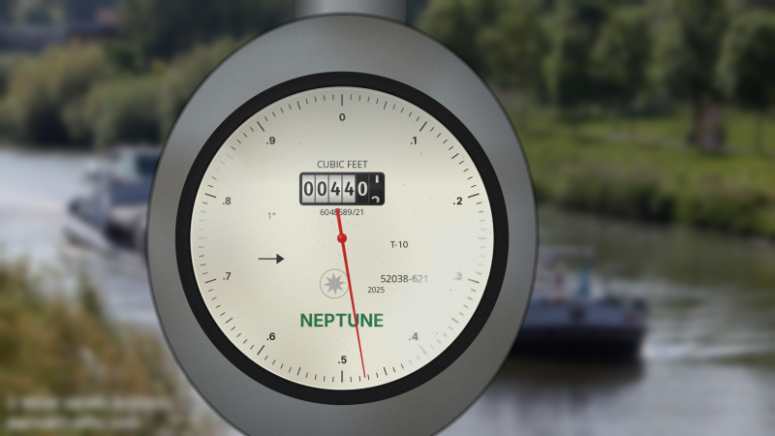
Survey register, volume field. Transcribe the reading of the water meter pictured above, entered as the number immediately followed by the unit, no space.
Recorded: 4401.47ft³
